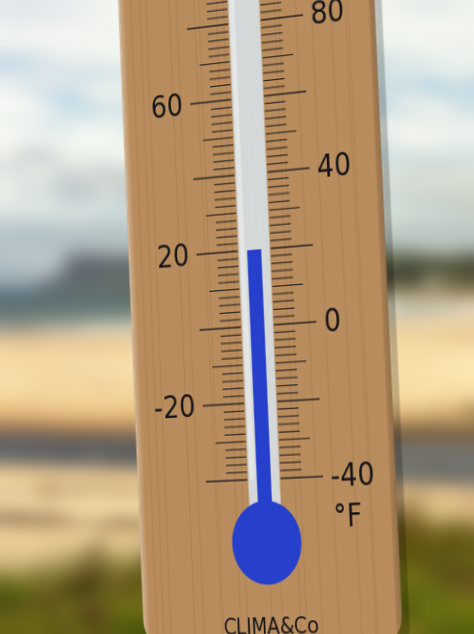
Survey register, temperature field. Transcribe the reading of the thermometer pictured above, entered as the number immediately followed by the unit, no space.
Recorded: 20°F
